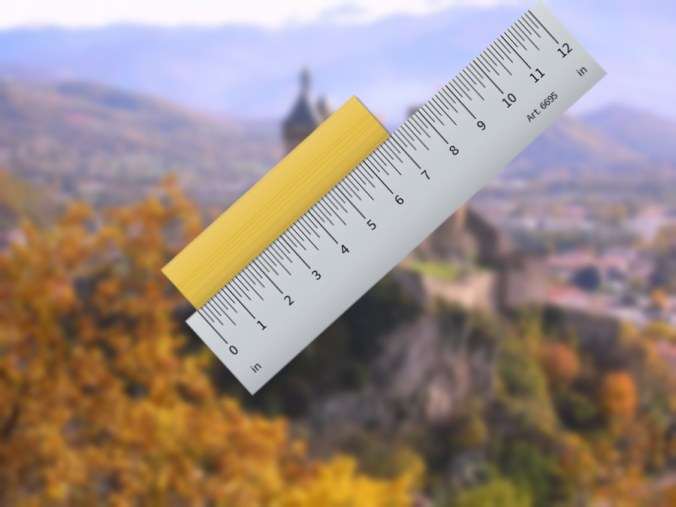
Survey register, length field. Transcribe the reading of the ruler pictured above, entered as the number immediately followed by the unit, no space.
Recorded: 7in
